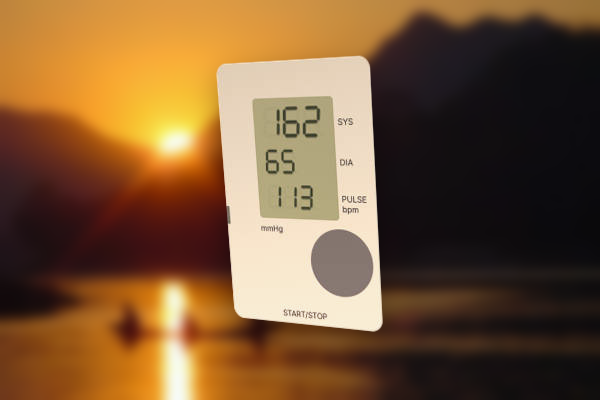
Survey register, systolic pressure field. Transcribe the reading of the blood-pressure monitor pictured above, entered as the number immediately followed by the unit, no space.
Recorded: 162mmHg
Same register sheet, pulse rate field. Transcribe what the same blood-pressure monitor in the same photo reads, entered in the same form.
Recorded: 113bpm
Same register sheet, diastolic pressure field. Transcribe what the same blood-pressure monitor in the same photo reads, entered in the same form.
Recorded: 65mmHg
